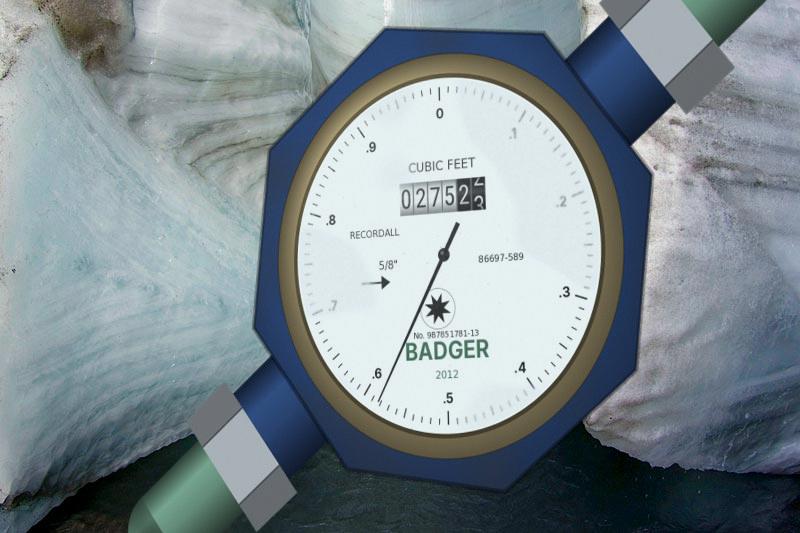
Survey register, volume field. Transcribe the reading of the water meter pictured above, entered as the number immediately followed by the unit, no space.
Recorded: 27522.58ft³
